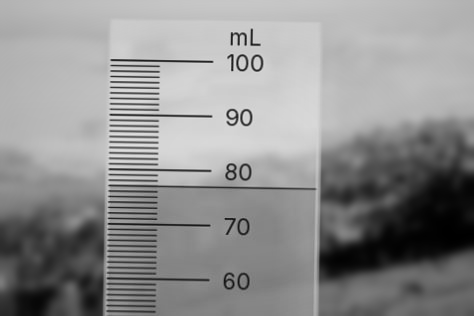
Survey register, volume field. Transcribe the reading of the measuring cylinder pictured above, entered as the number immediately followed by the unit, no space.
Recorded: 77mL
